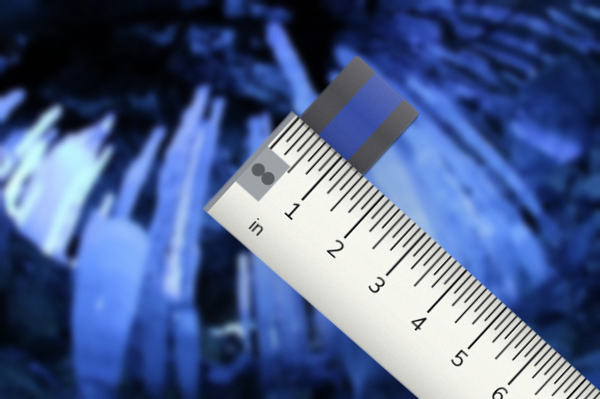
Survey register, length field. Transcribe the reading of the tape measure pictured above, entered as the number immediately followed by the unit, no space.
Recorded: 1.5in
